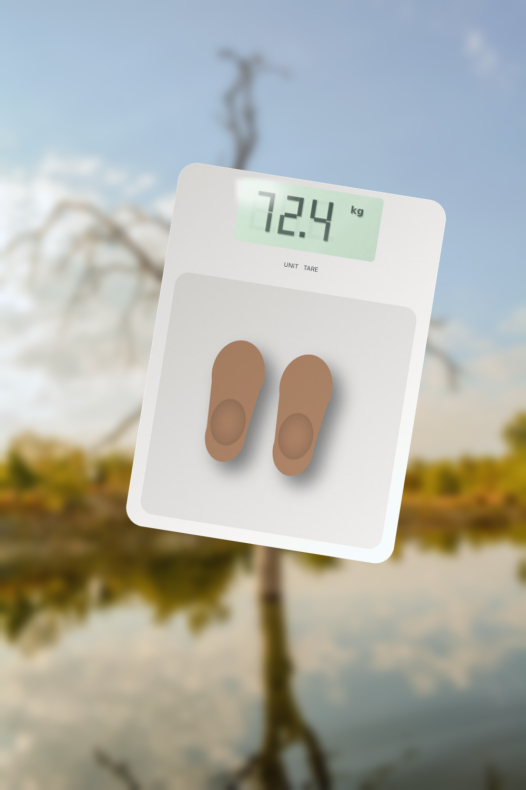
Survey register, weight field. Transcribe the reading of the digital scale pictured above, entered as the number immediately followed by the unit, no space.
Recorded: 72.4kg
